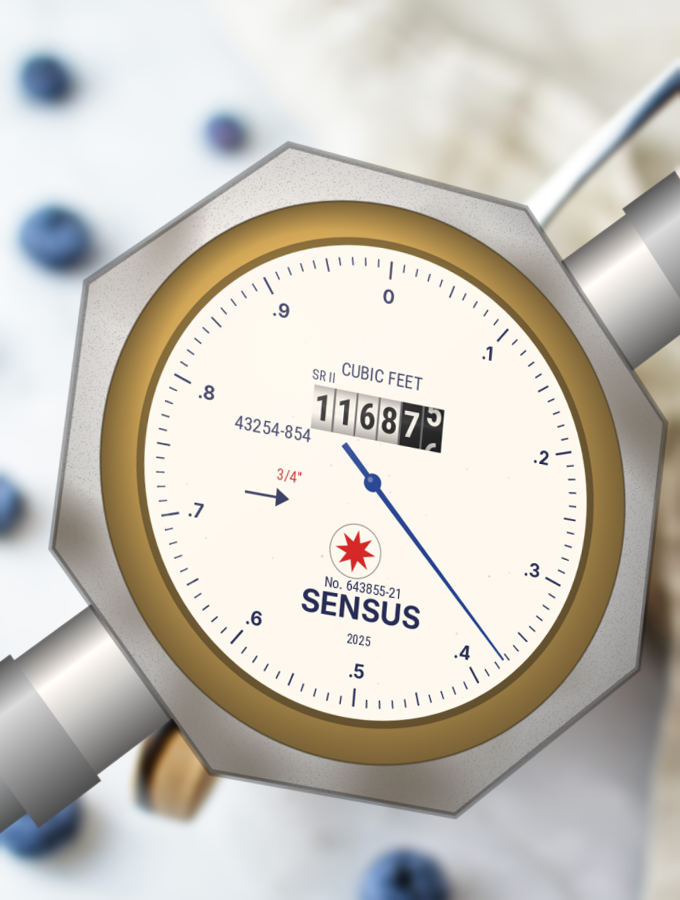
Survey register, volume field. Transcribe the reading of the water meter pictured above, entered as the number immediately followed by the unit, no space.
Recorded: 116875.37ft³
